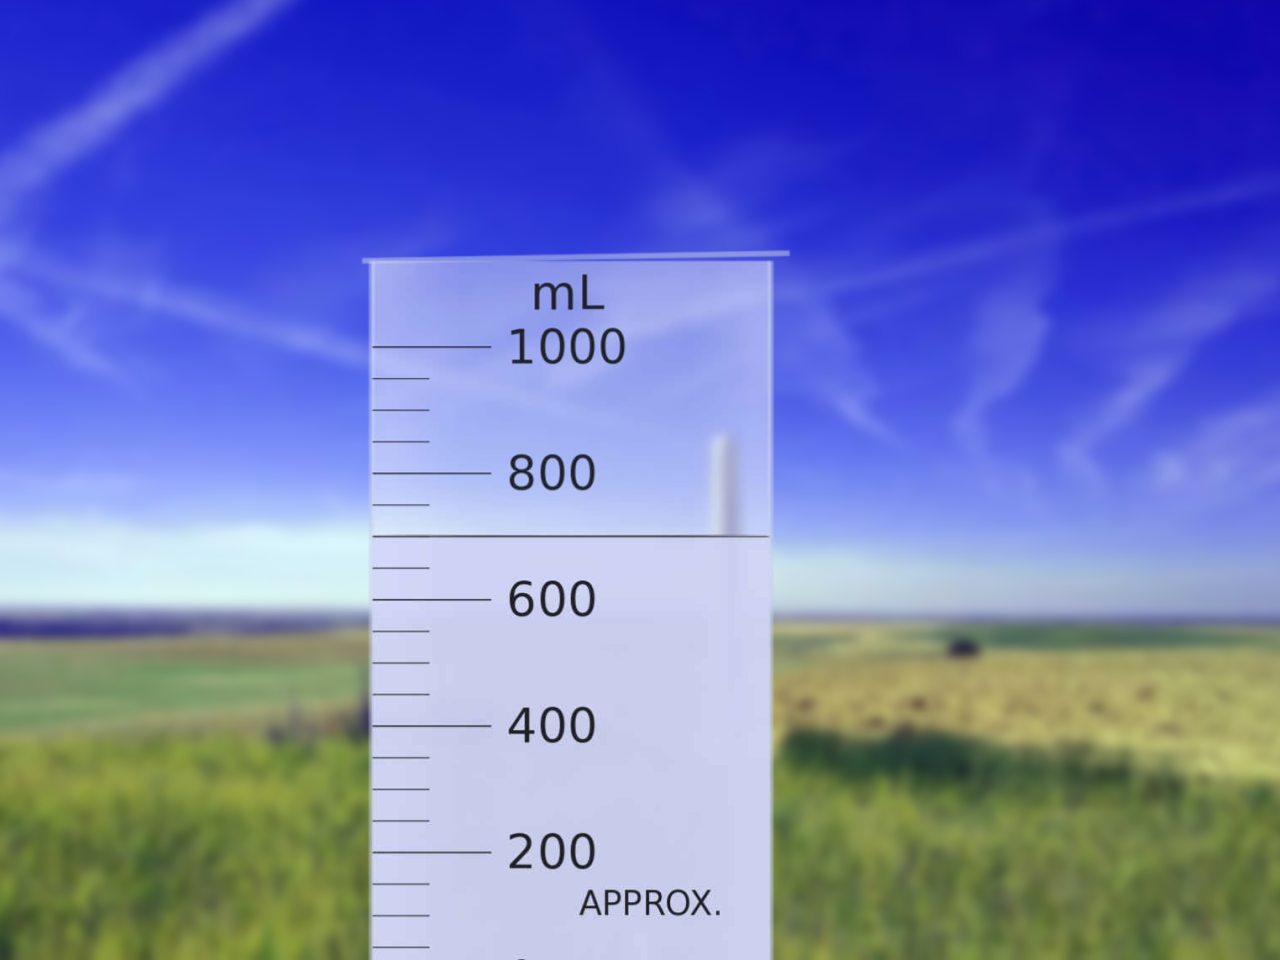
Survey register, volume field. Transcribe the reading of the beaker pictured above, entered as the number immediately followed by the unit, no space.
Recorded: 700mL
